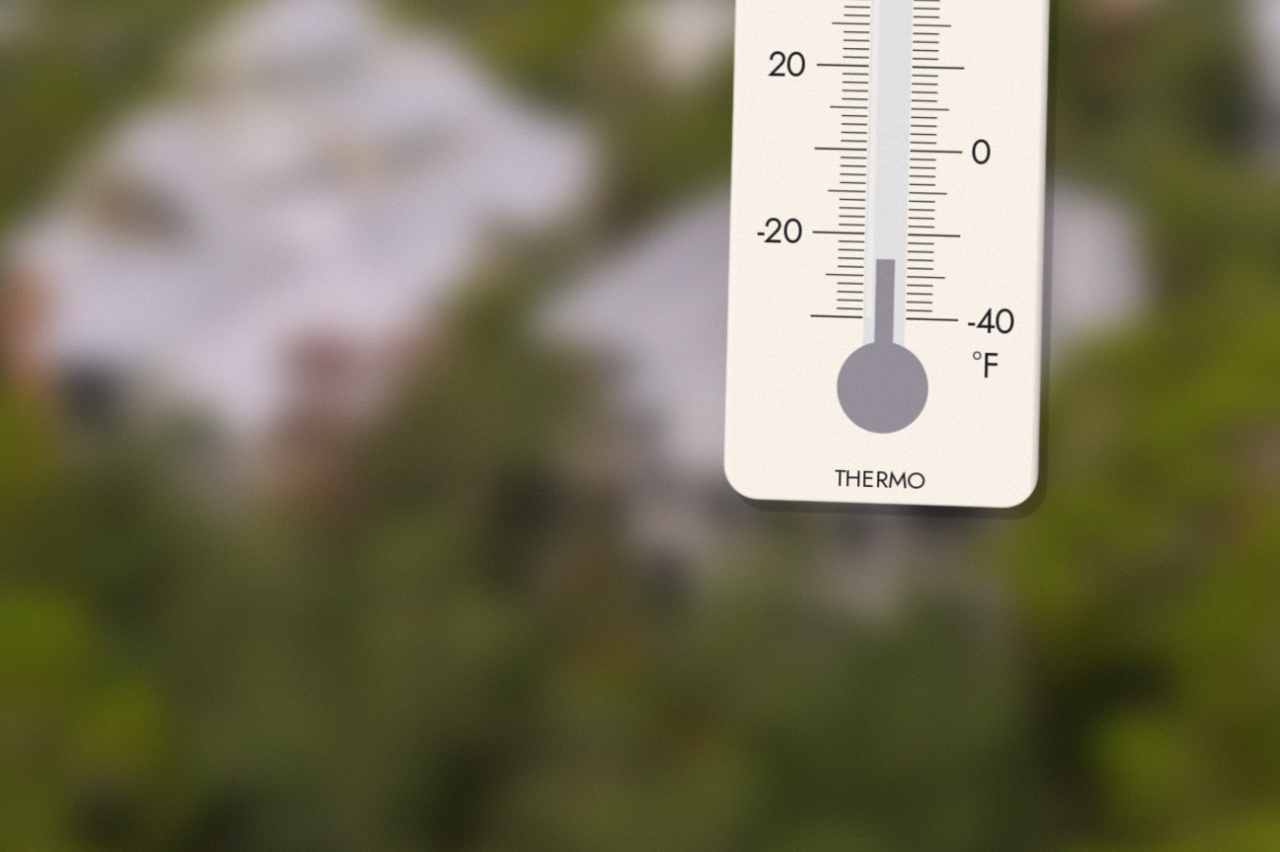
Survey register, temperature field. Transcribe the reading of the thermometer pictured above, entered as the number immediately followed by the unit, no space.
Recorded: -26°F
